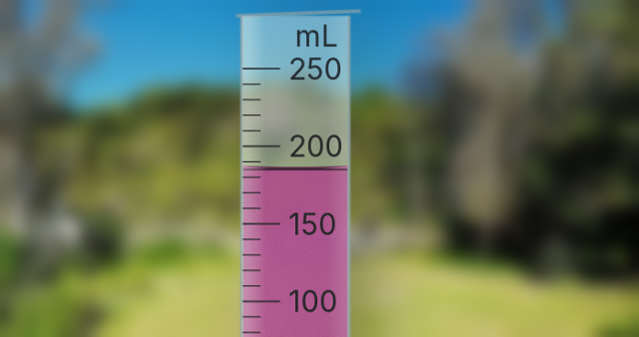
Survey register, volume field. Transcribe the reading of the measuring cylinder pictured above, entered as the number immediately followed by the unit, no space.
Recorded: 185mL
